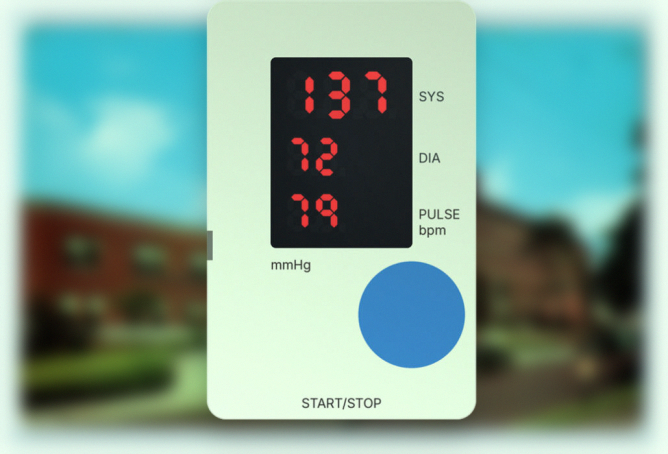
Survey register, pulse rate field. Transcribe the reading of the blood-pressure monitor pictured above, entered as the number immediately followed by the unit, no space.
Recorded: 79bpm
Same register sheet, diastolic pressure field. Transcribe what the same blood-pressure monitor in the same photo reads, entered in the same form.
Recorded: 72mmHg
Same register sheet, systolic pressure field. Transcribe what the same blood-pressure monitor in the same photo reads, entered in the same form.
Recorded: 137mmHg
